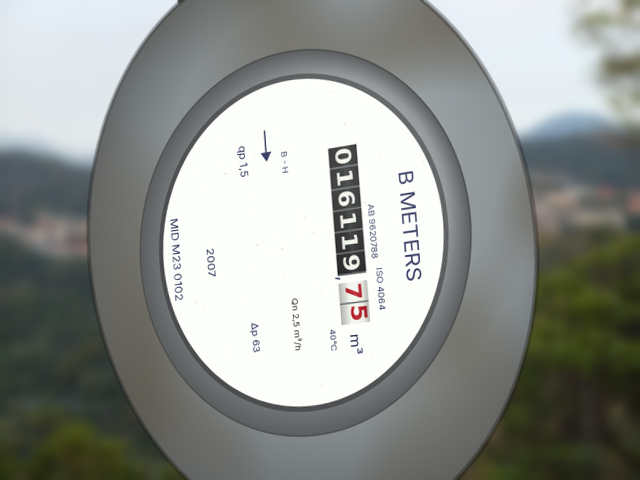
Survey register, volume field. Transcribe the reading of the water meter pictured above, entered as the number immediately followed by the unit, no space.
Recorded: 16119.75m³
